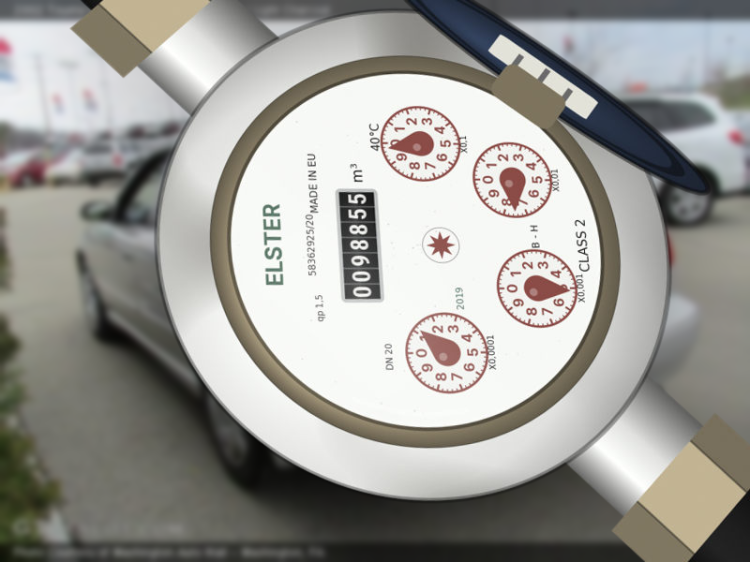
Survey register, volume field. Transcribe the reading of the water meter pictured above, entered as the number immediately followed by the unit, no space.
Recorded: 98854.9751m³
